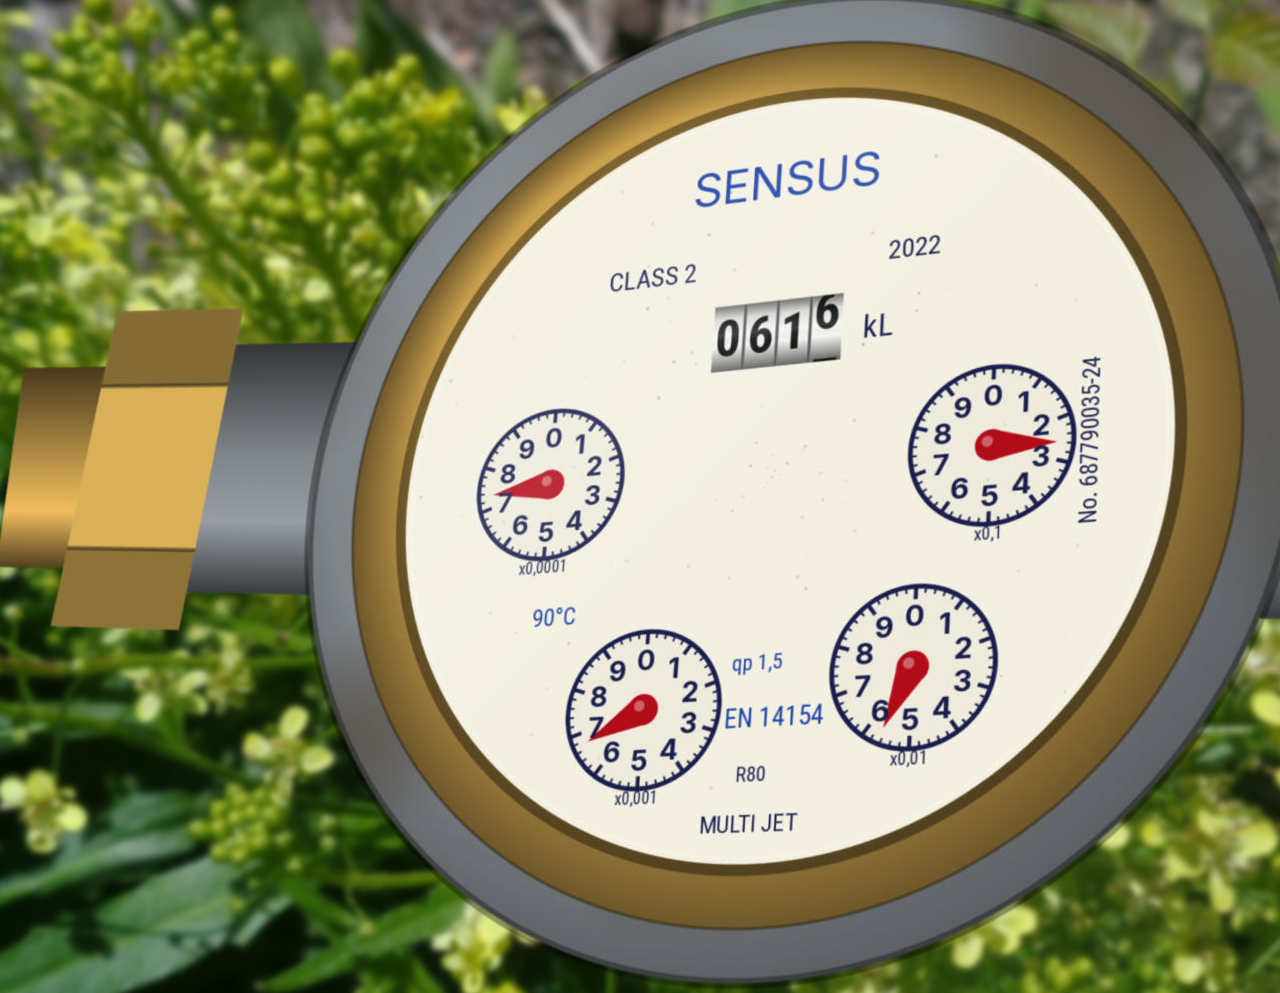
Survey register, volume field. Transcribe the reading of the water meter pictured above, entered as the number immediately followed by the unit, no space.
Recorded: 616.2567kL
